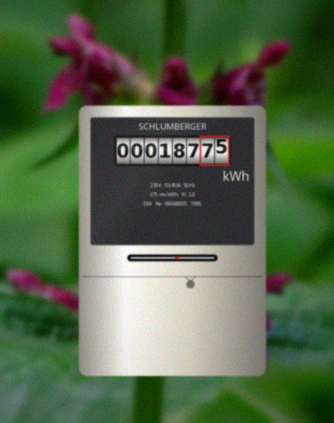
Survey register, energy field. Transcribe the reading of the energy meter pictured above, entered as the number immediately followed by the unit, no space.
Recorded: 187.75kWh
